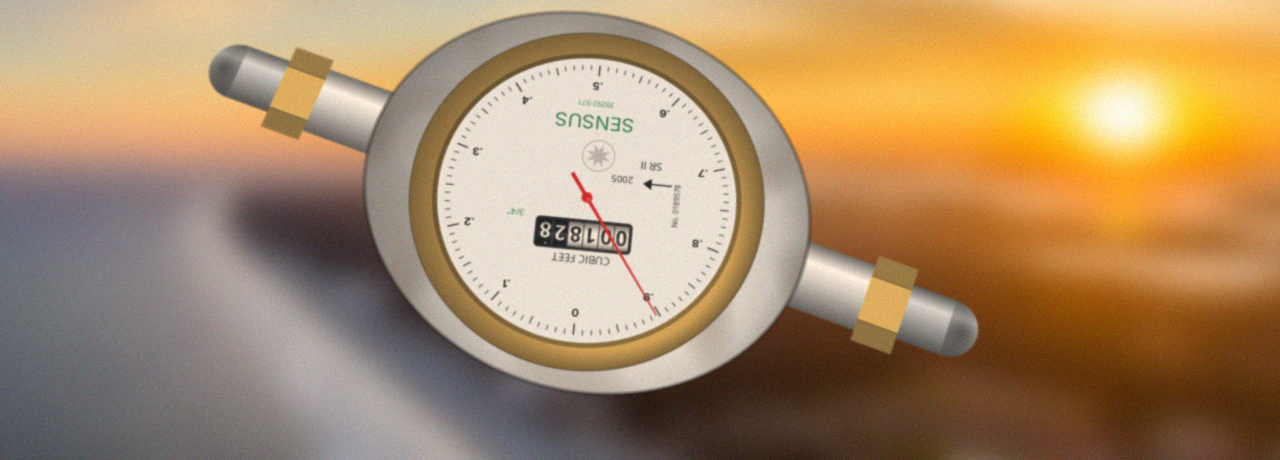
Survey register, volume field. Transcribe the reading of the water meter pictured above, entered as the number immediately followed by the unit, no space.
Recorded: 1827.90ft³
